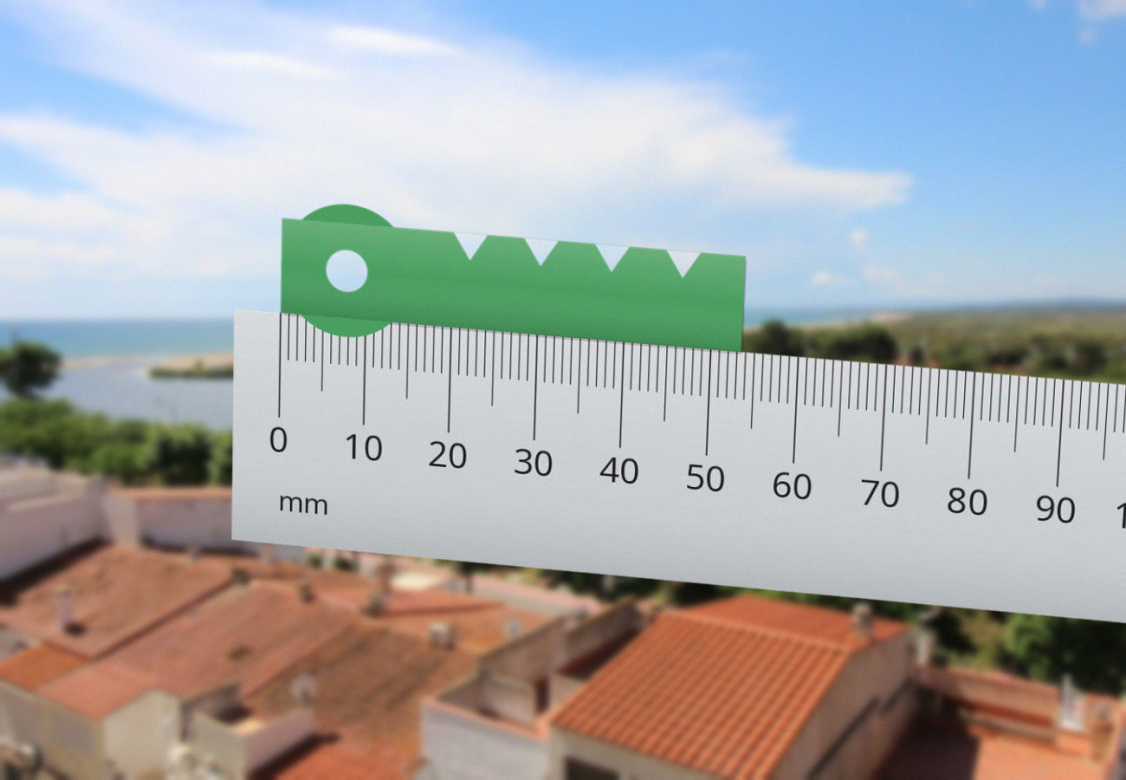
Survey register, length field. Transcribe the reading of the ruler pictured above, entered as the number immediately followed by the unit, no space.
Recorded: 53.5mm
